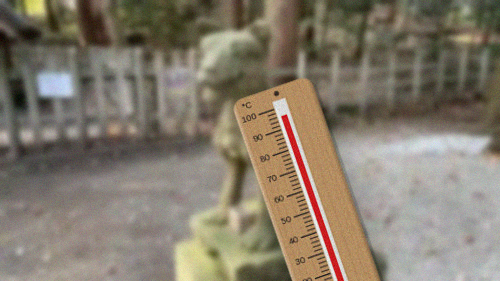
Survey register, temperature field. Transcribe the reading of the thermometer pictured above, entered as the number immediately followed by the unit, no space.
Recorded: 96°C
